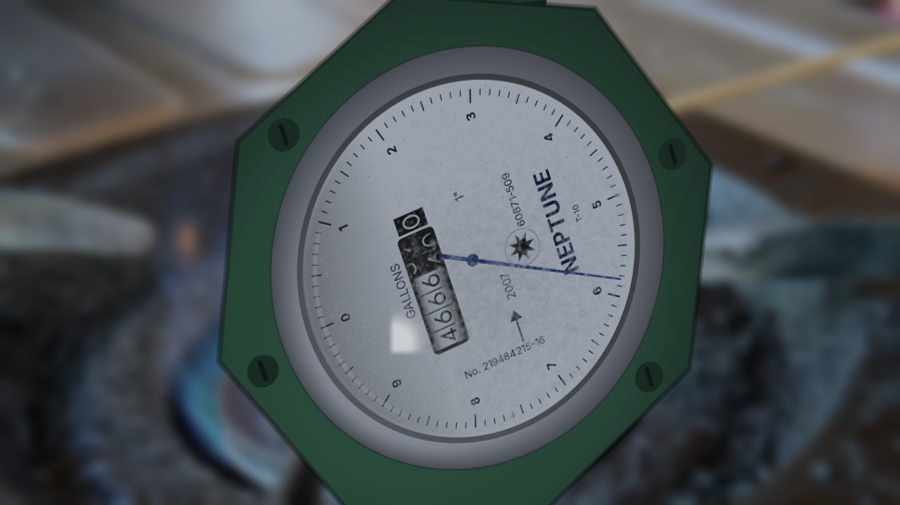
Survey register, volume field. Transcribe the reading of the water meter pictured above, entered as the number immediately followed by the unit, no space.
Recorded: 4666595.8gal
